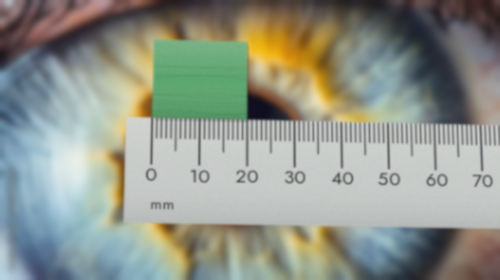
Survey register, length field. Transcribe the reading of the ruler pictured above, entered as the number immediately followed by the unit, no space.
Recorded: 20mm
